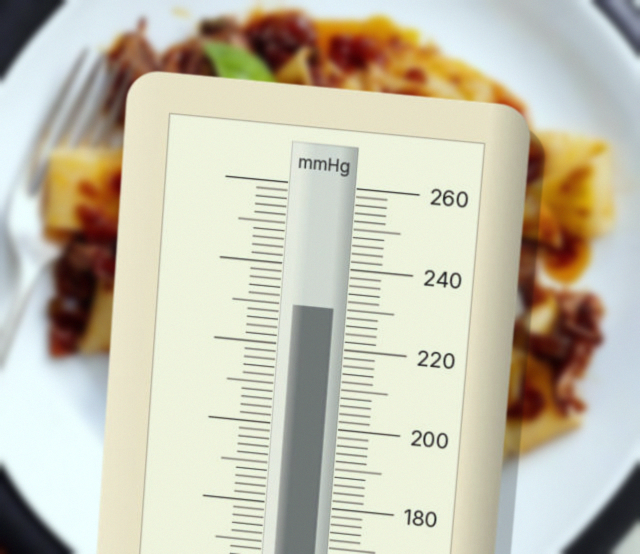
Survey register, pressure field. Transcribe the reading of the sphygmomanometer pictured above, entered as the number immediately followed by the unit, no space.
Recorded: 230mmHg
